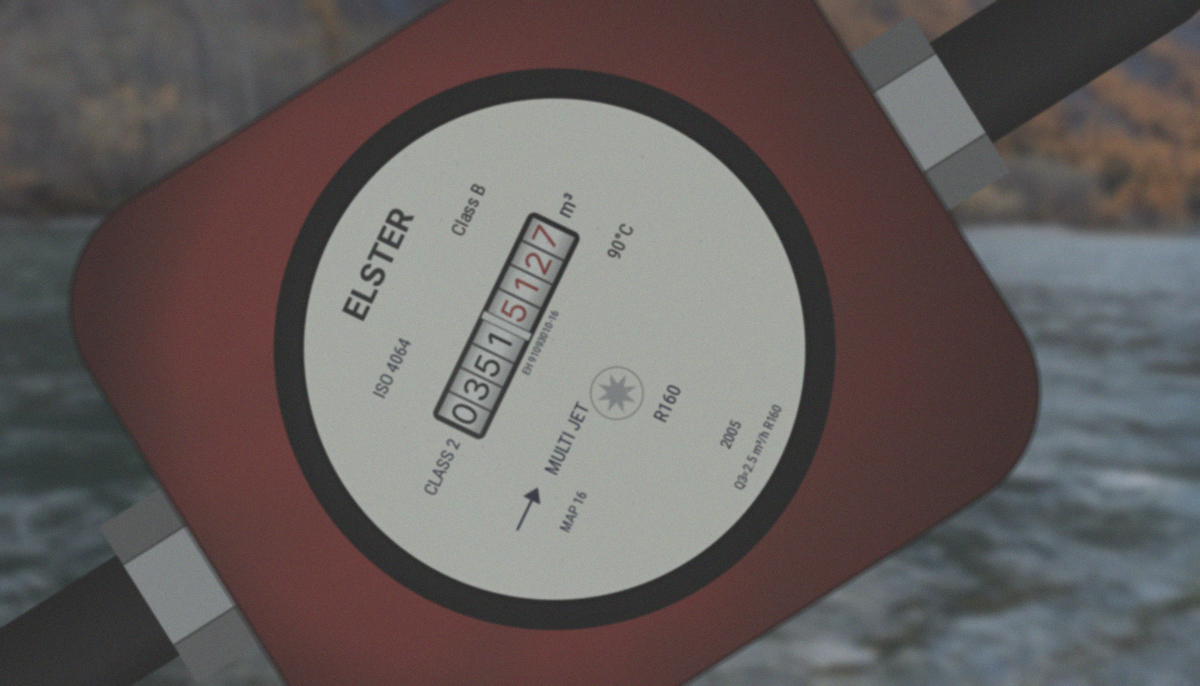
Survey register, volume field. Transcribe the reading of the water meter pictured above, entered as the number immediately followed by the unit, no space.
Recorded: 351.5127m³
